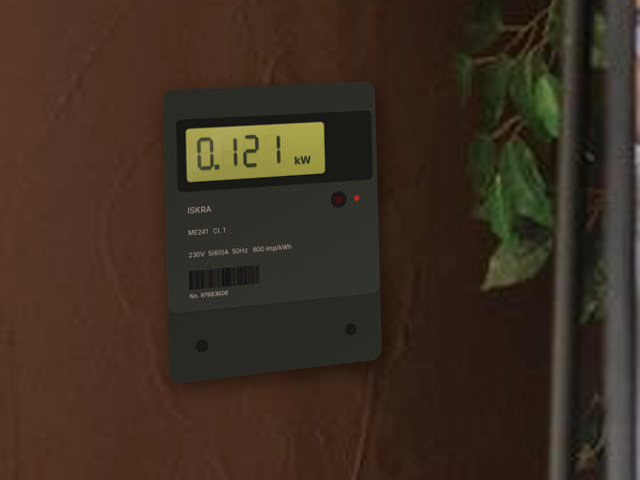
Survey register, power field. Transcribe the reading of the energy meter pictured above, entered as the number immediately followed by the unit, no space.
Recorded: 0.121kW
